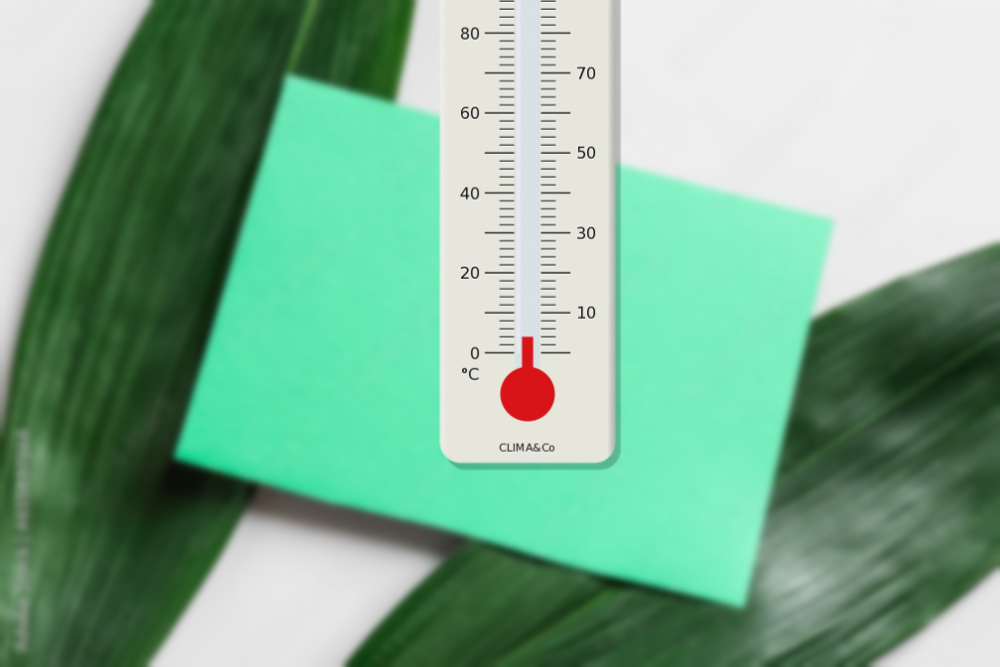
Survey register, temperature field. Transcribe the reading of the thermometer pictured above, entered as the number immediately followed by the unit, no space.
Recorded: 4°C
